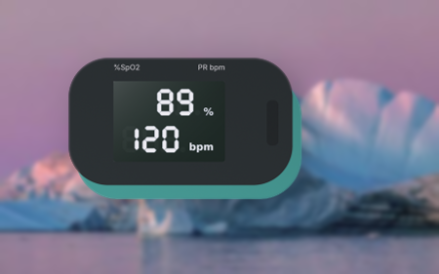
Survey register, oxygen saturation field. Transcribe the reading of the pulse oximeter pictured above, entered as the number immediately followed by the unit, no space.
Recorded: 89%
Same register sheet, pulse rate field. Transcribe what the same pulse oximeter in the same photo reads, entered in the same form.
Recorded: 120bpm
